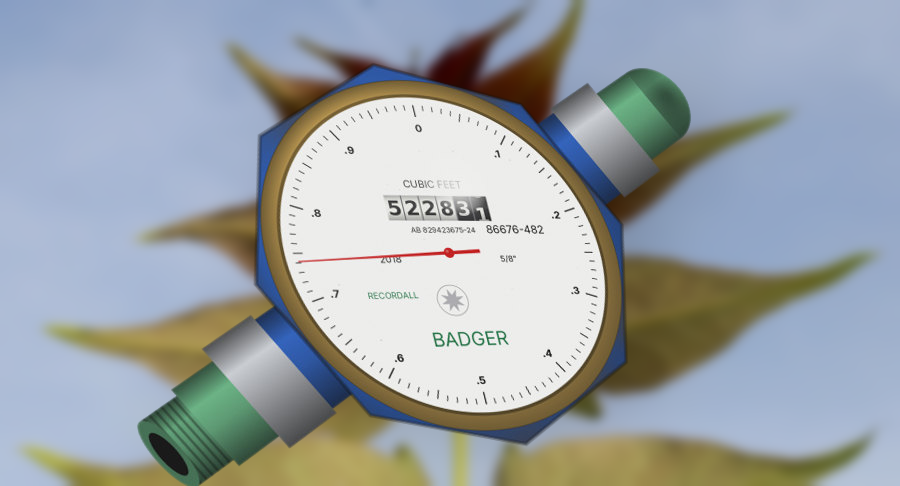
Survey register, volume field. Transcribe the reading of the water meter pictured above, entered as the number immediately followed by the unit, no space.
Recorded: 522830.74ft³
